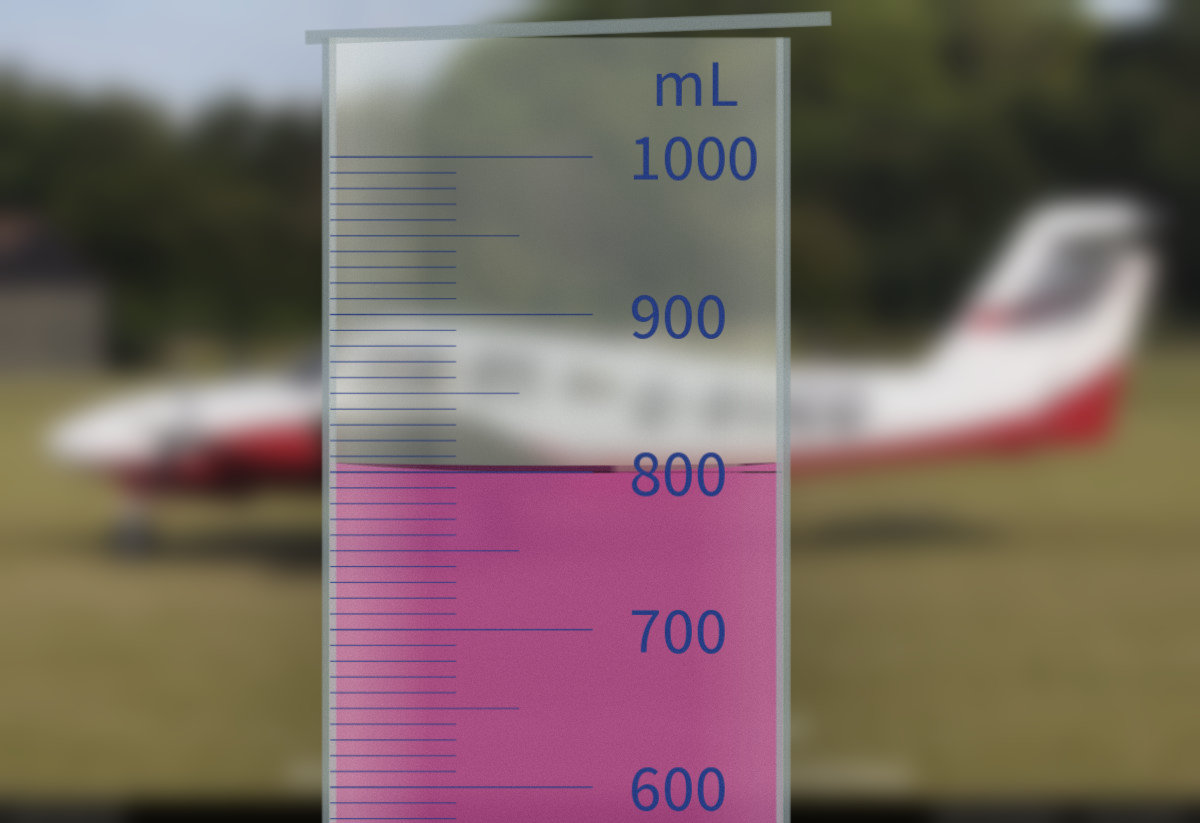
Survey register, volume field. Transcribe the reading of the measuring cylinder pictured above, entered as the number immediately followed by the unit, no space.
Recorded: 800mL
